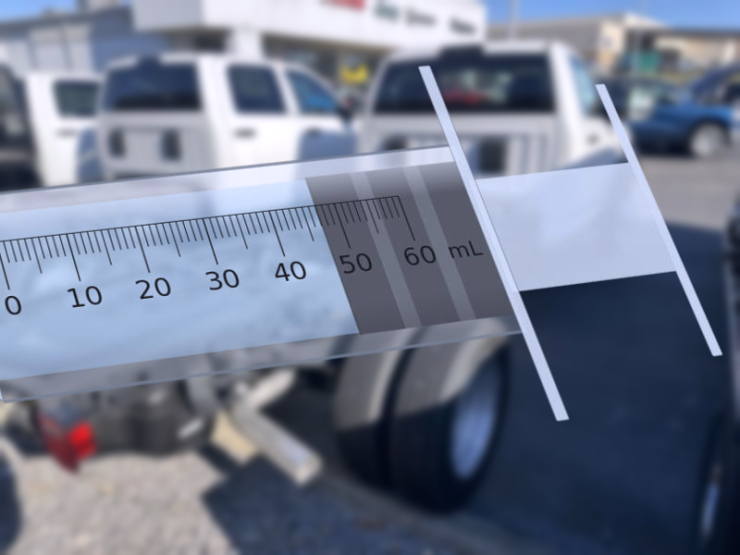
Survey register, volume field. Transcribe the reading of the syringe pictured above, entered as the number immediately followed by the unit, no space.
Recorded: 47mL
